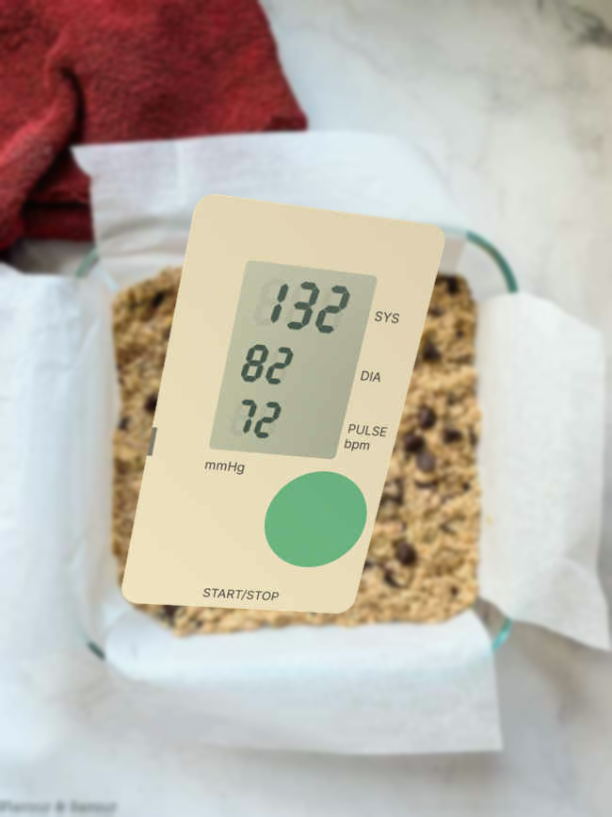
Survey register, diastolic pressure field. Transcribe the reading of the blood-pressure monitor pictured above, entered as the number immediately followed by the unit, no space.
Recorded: 82mmHg
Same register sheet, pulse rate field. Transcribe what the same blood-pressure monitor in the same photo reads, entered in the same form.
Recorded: 72bpm
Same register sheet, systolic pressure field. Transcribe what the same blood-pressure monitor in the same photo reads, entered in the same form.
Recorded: 132mmHg
